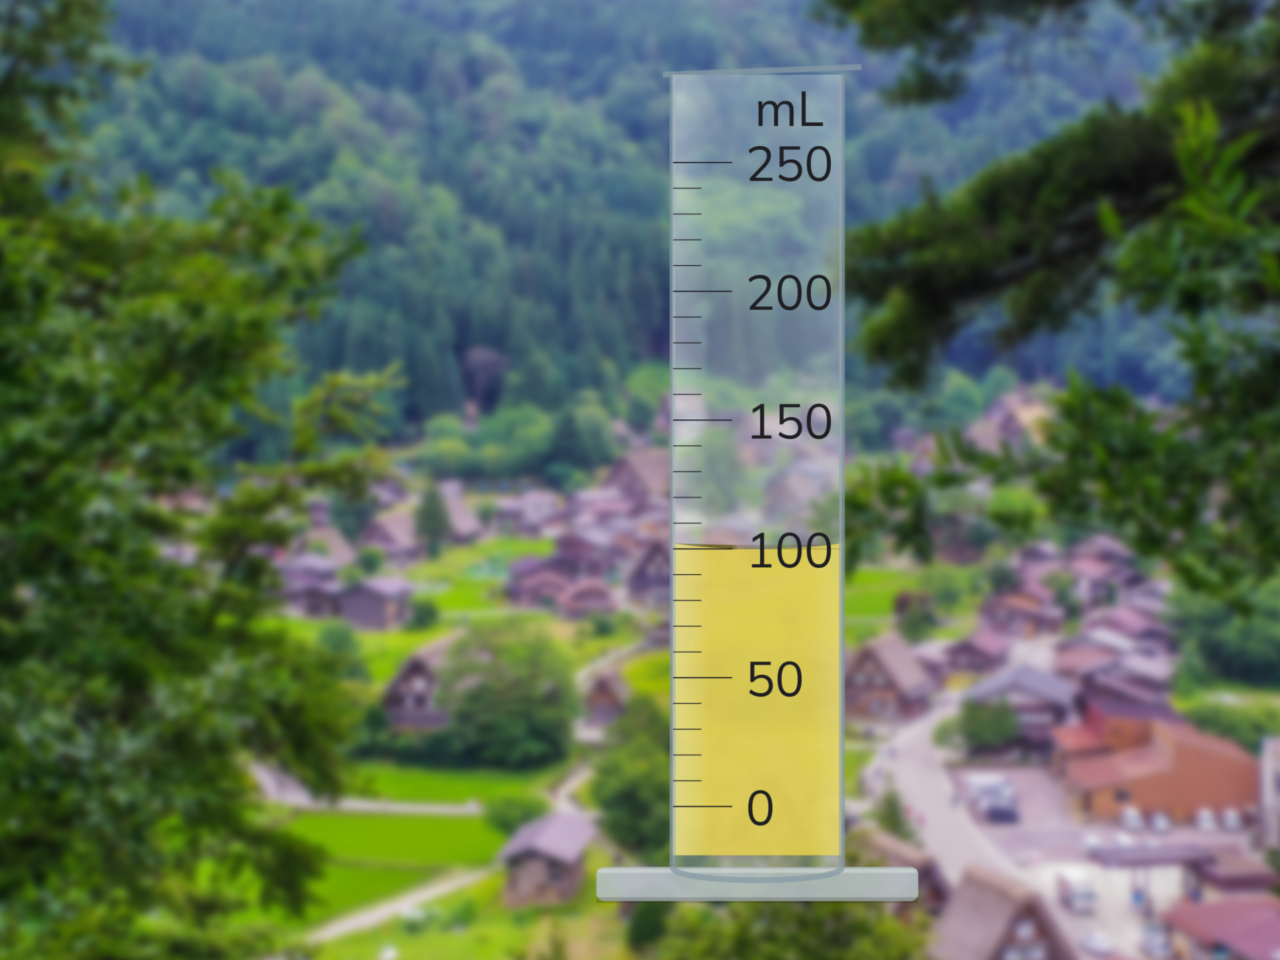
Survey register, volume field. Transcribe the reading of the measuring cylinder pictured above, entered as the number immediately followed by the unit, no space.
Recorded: 100mL
